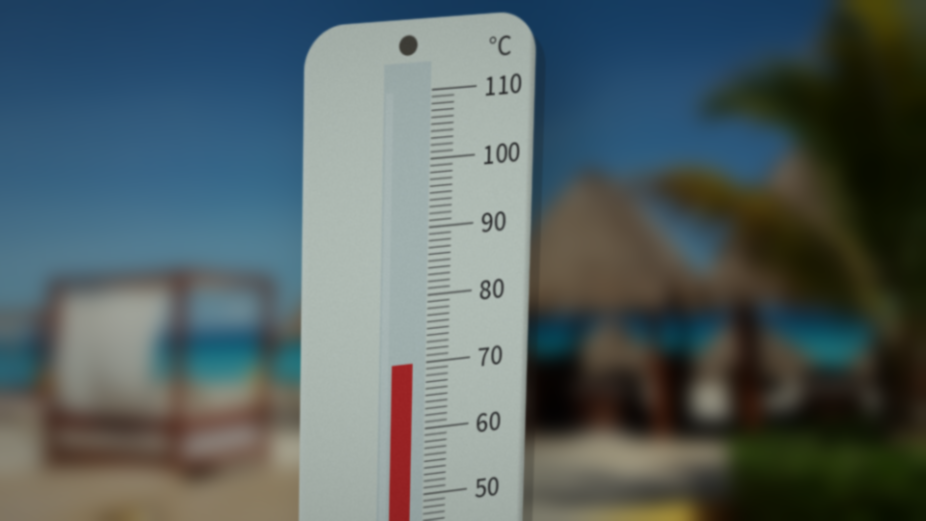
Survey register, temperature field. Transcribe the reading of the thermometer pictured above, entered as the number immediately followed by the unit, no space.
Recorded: 70°C
